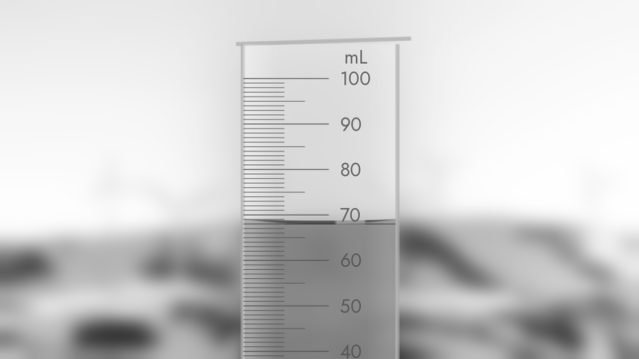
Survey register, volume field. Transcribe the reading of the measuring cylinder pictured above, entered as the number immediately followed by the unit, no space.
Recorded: 68mL
